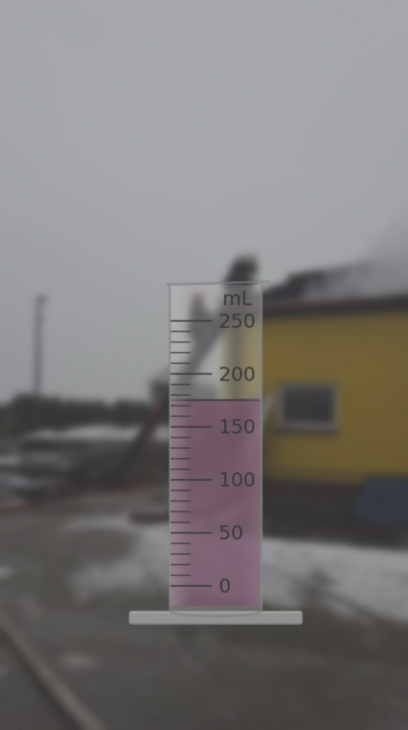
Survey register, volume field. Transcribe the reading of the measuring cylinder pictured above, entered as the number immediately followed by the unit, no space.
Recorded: 175mL
